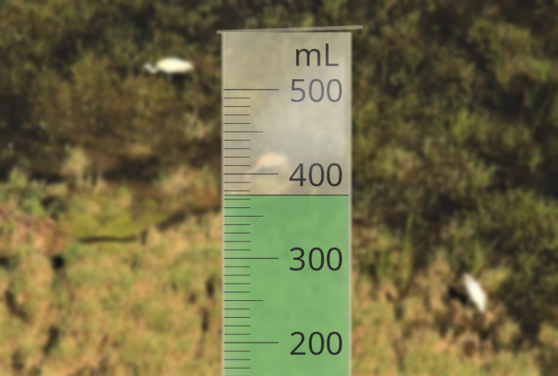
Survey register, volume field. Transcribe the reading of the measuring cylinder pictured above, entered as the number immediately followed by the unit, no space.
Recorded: 375mL
